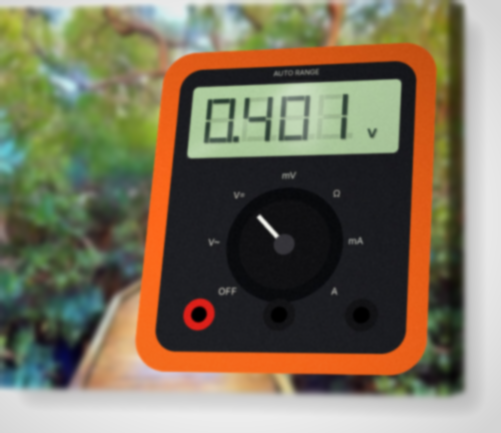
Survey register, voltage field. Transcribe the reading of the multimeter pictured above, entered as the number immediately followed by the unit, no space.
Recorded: 0.401V
